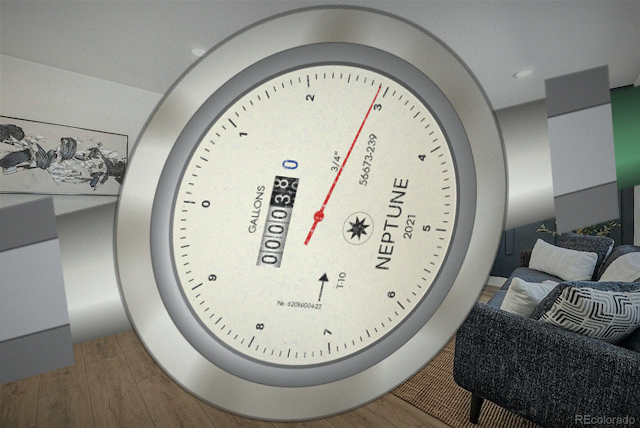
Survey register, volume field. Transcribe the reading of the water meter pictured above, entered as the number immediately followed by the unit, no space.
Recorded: 382.9gal
